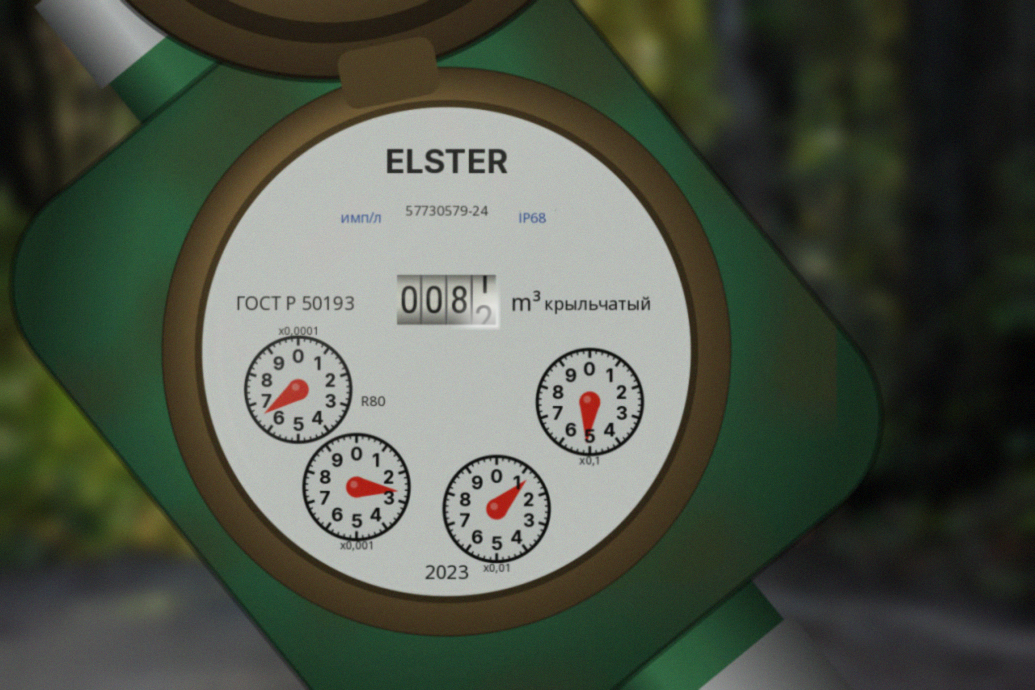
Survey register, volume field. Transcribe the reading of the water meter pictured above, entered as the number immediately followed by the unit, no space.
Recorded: 81.5126m³
